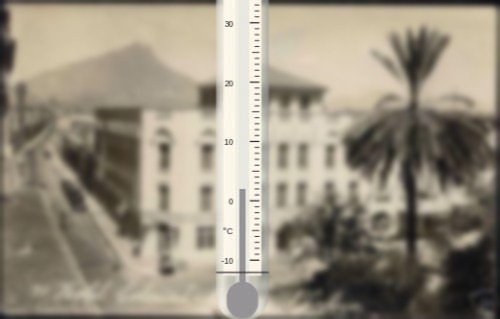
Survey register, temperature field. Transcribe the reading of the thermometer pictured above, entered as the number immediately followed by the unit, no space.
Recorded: 2°C
